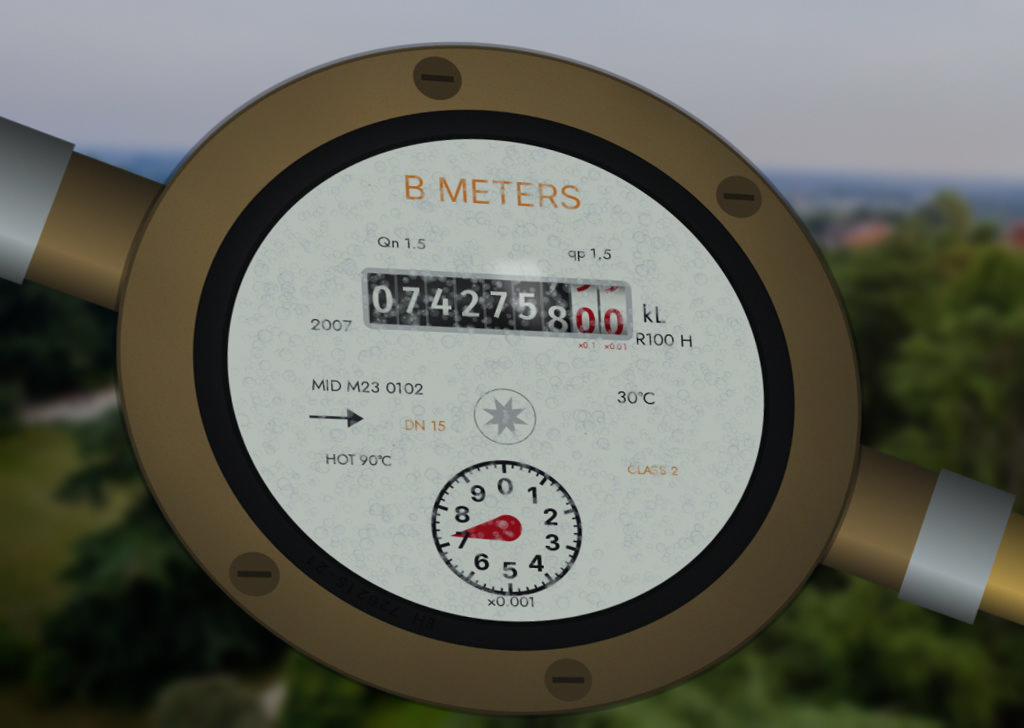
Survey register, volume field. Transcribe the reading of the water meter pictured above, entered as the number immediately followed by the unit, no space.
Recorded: 742757.997kL
